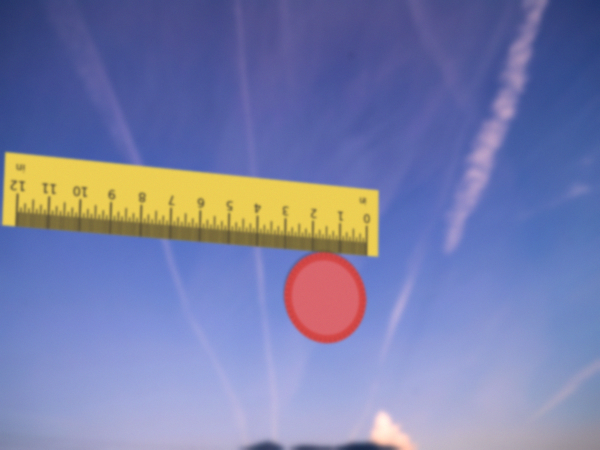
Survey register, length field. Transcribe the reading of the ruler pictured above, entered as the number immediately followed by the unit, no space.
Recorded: 3in
